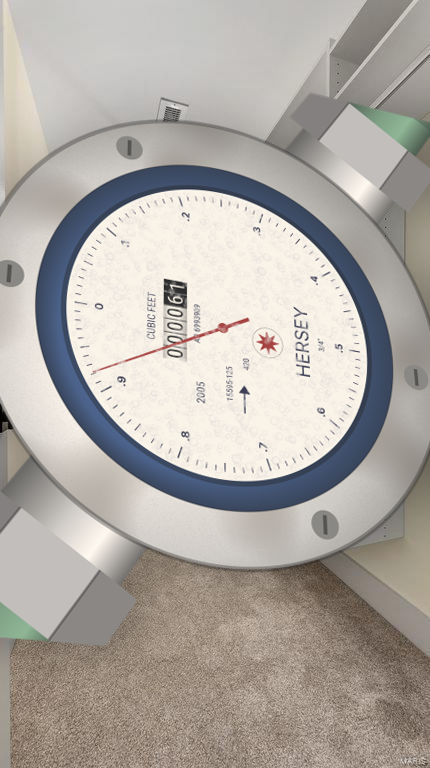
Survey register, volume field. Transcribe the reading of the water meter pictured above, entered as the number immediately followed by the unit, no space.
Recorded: 60.92ft³
